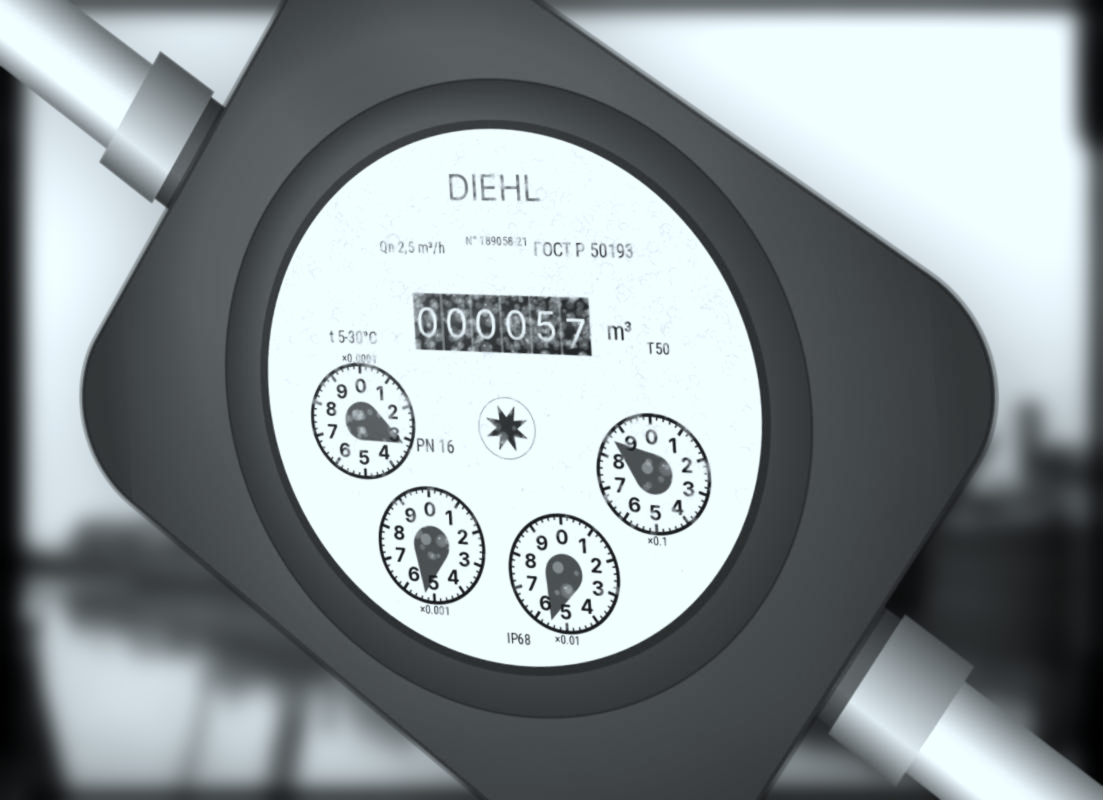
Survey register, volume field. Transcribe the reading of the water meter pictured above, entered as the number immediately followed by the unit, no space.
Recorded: 56.8553m³
